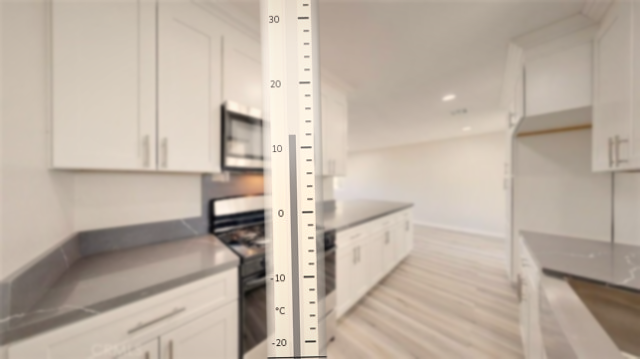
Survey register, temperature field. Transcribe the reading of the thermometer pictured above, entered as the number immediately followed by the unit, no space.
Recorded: 12°C
